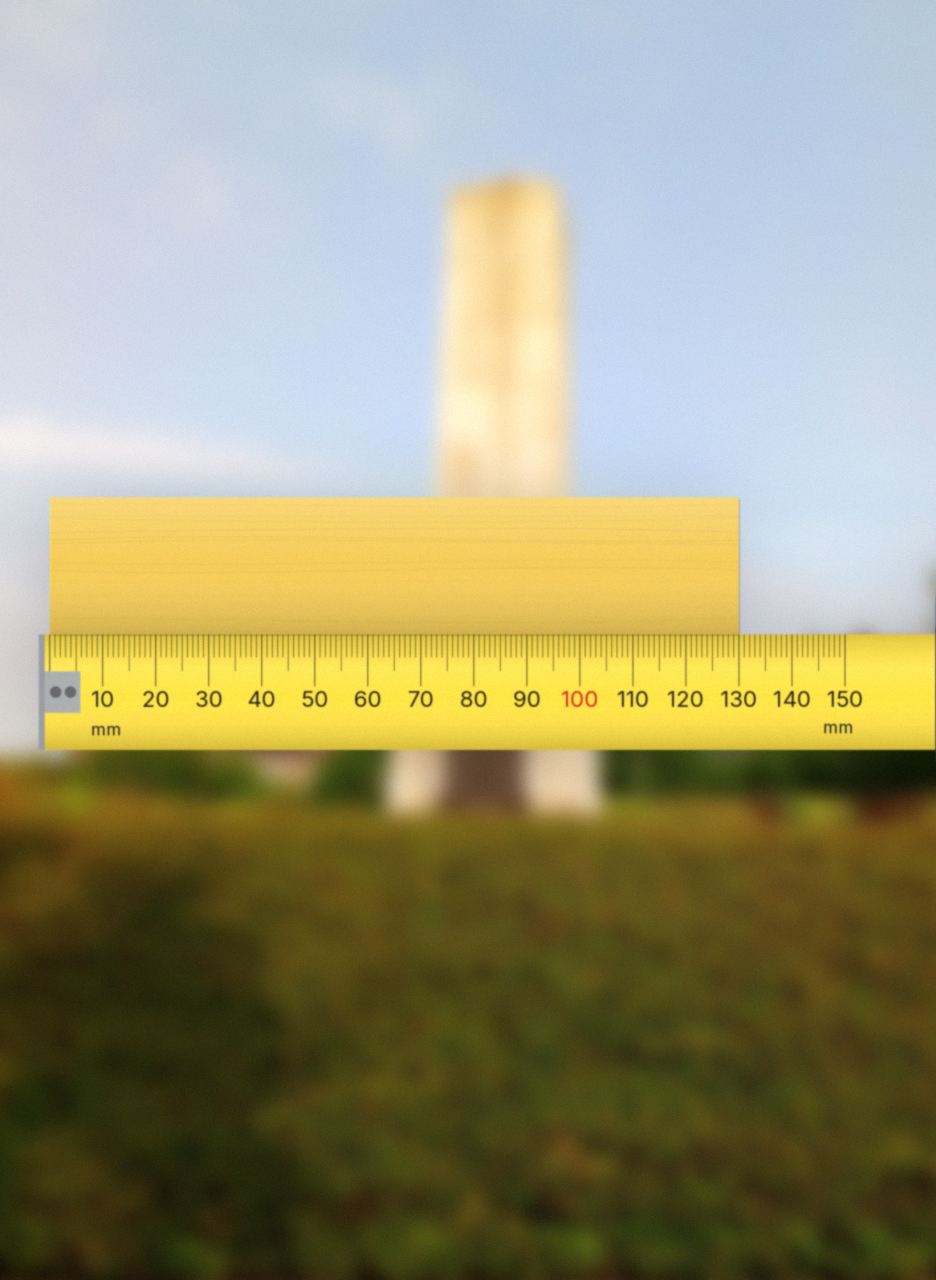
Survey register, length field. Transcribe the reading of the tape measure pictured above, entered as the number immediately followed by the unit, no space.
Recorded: 130mm
